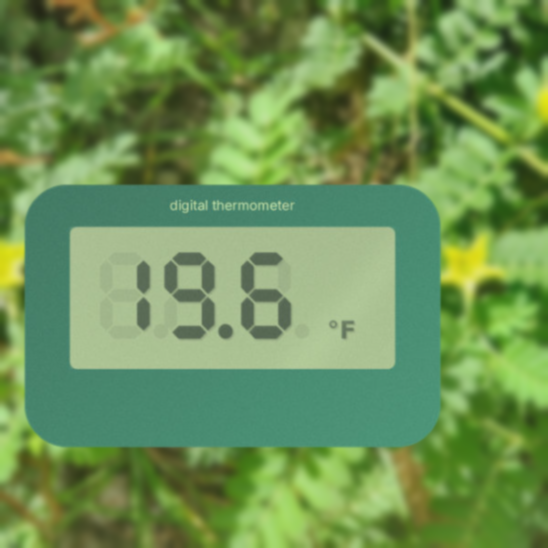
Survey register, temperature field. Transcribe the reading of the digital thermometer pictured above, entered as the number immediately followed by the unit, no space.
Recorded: 19.6°F
